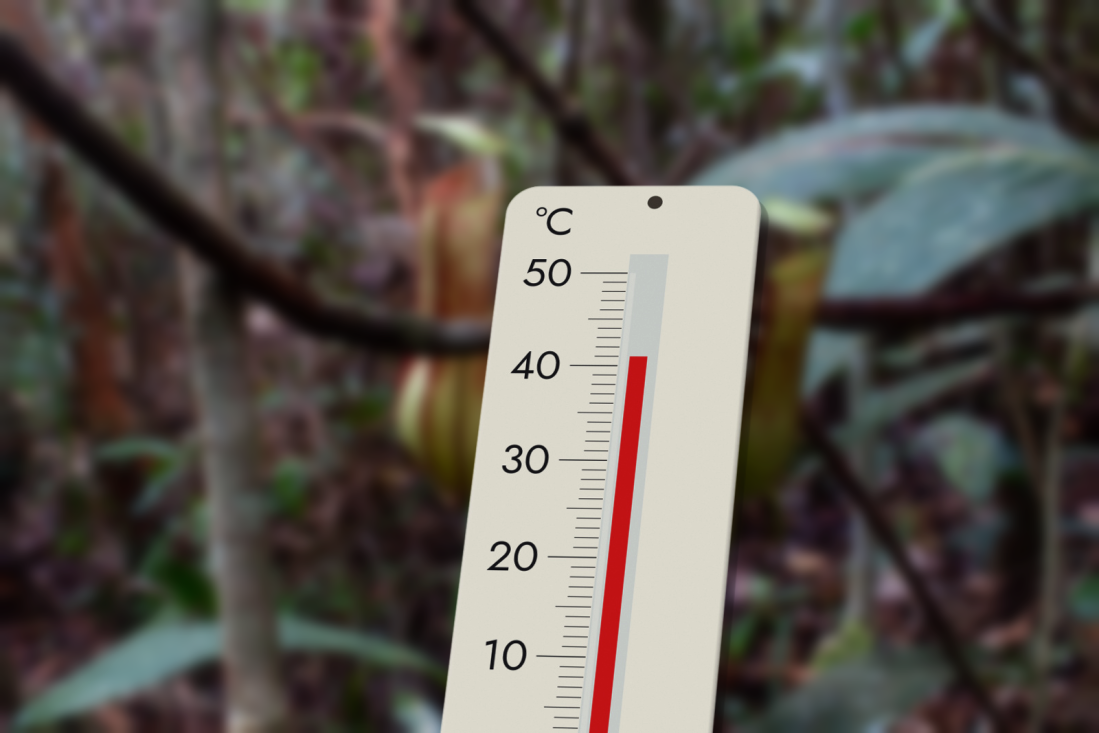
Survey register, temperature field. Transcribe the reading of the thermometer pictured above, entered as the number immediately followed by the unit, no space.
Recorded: 41°C
